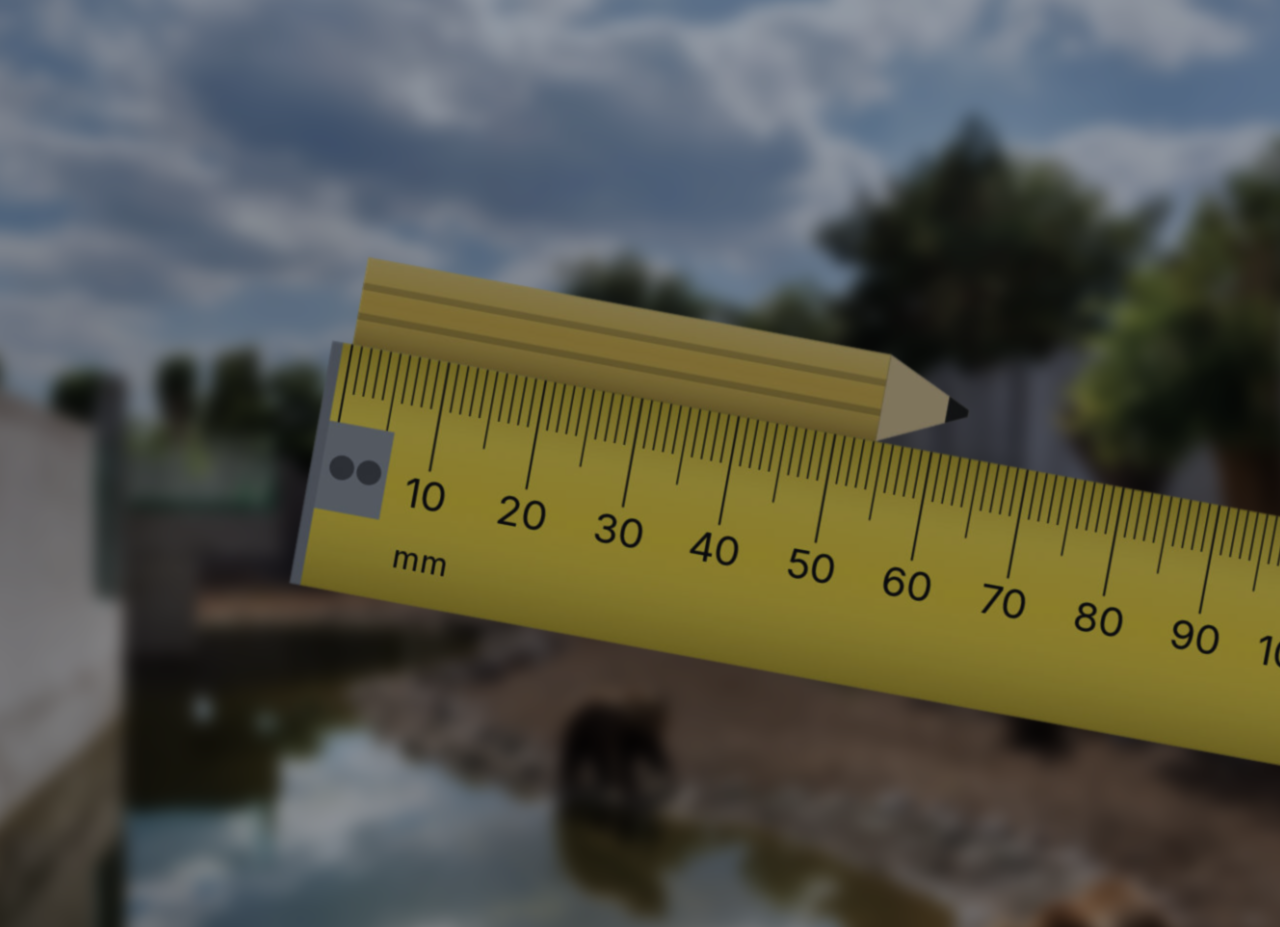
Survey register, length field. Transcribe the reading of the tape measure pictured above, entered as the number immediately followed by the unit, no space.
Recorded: 63mm
